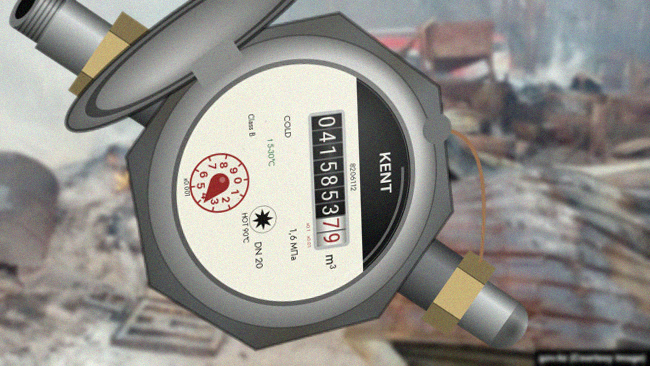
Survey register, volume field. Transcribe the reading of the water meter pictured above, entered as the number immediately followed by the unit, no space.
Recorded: 415853.793m³
